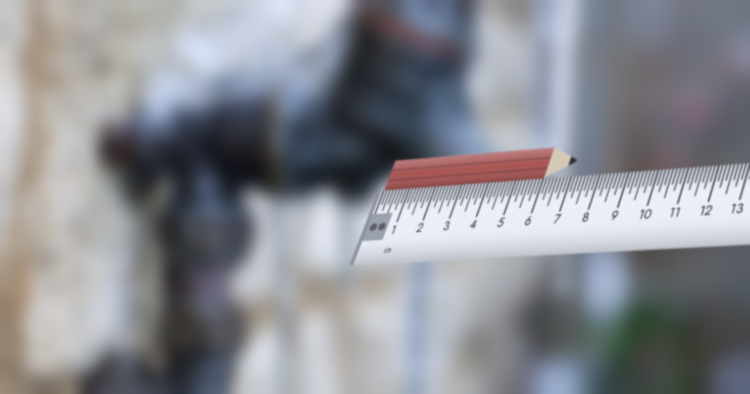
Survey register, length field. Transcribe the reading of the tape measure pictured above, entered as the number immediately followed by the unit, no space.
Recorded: 7in
